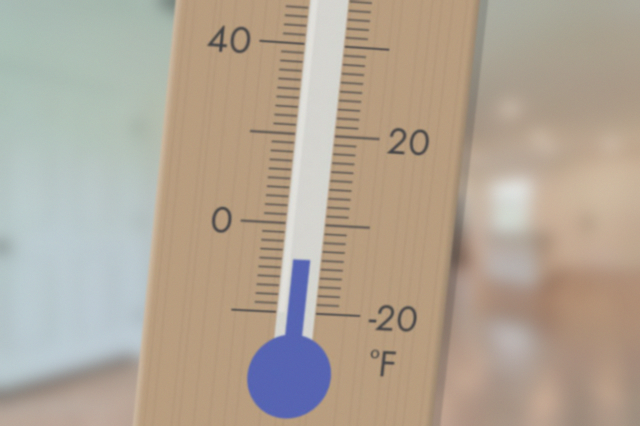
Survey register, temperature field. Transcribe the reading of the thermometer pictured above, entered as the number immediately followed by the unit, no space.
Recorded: -8°F
